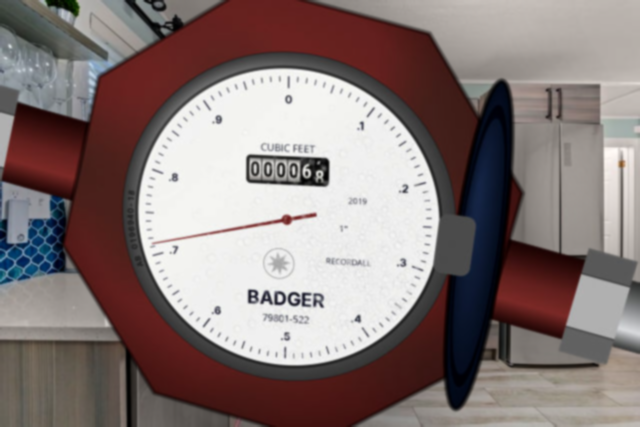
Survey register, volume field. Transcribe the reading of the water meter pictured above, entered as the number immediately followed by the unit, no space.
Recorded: 67.71ft³
